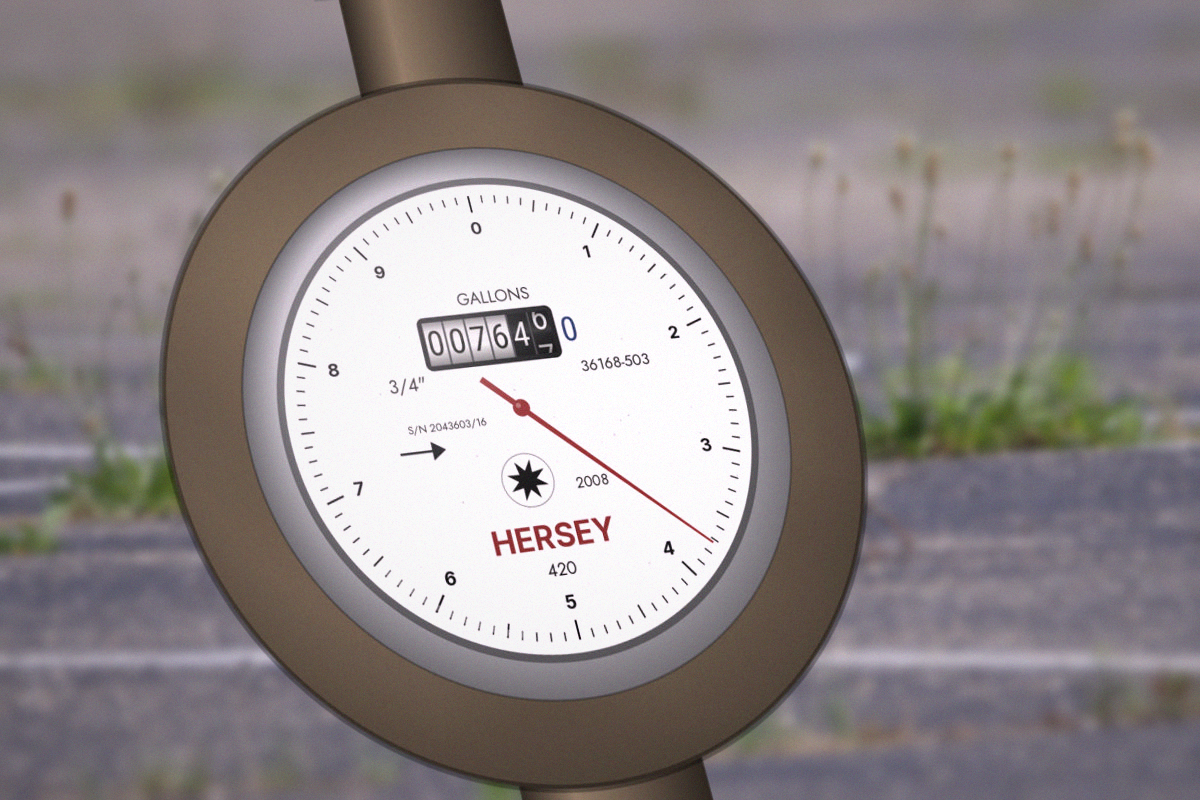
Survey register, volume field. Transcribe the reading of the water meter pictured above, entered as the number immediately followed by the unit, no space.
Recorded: 76463.7gal
